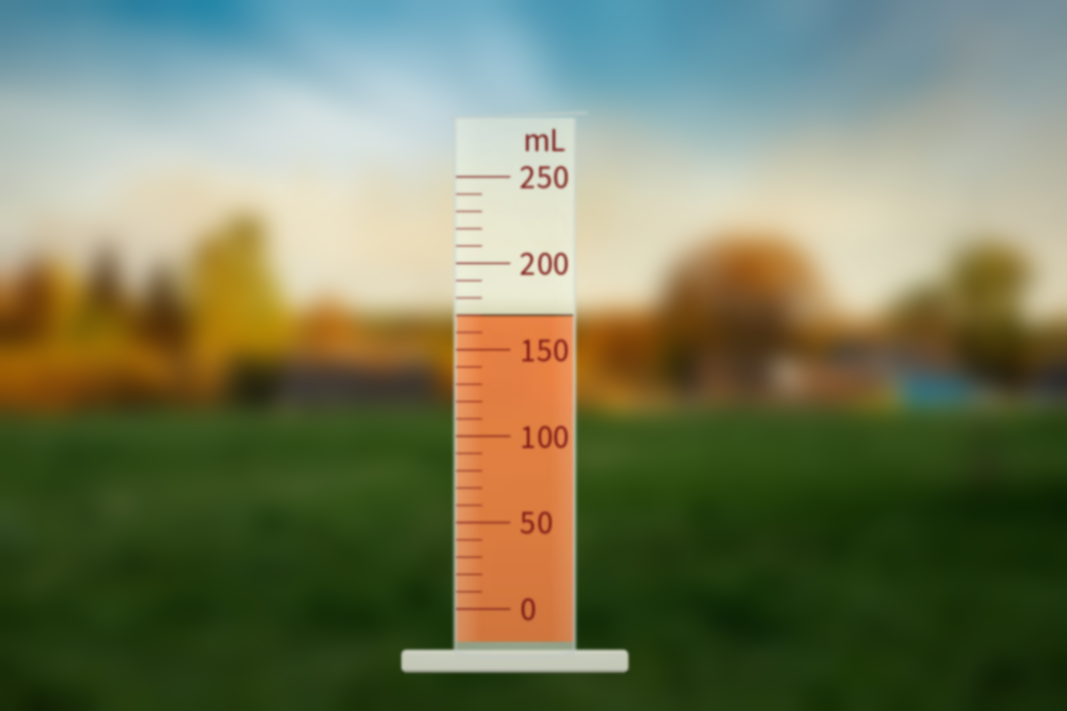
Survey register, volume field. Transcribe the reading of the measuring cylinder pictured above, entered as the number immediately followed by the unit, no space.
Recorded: 170mL
